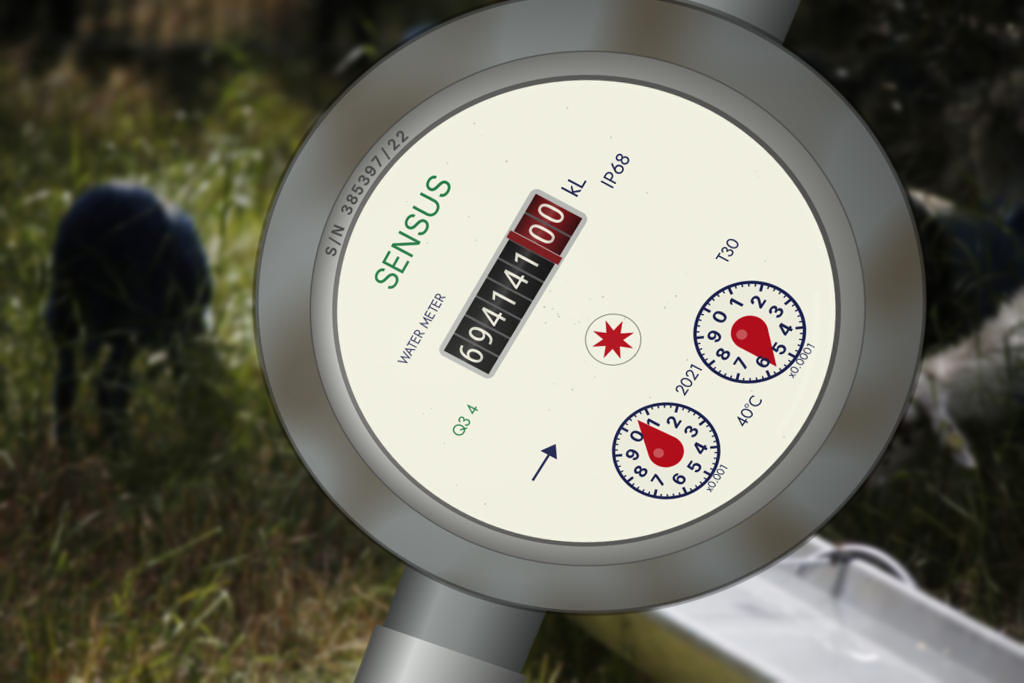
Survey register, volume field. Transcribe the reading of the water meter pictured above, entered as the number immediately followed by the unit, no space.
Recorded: 694141.0005kL
